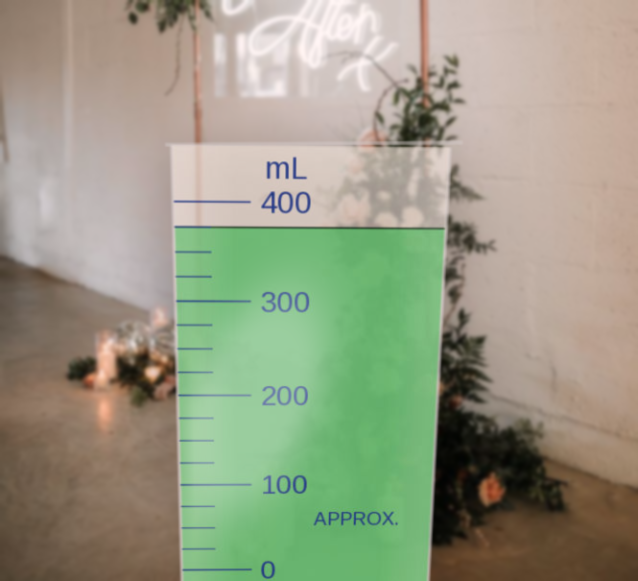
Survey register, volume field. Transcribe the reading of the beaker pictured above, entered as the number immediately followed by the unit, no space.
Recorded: 375mL
